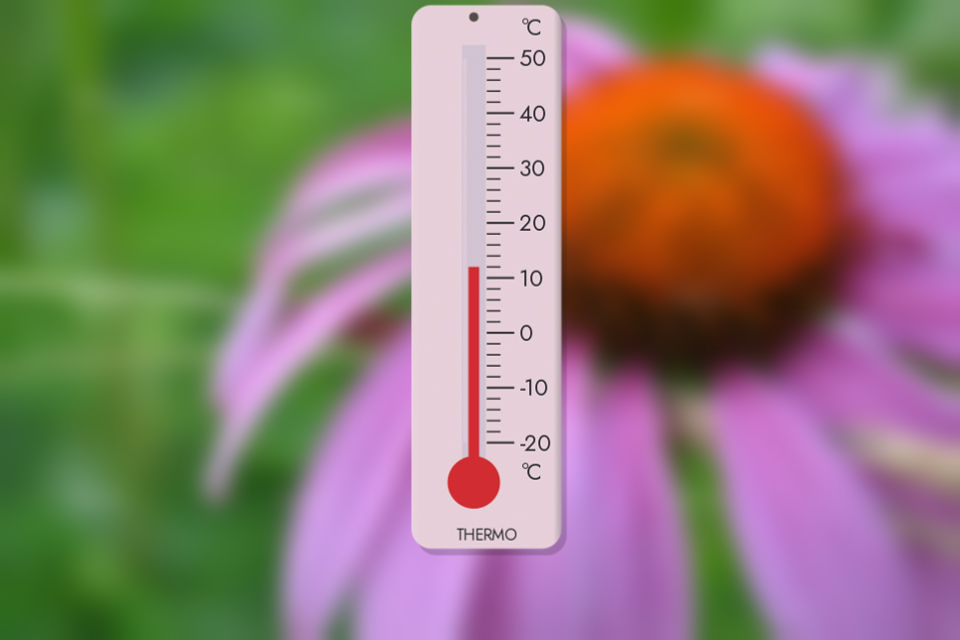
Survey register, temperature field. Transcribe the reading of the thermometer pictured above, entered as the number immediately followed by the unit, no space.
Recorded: 12°C
